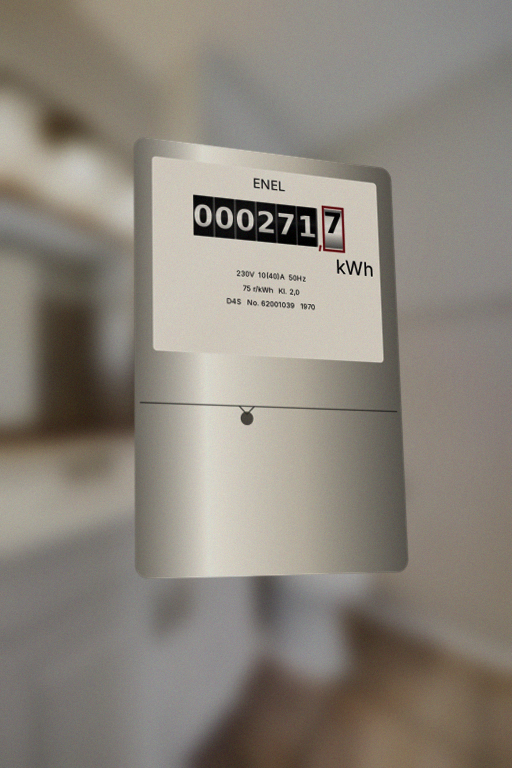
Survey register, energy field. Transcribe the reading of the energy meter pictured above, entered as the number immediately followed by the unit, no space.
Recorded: 271.7kWh
